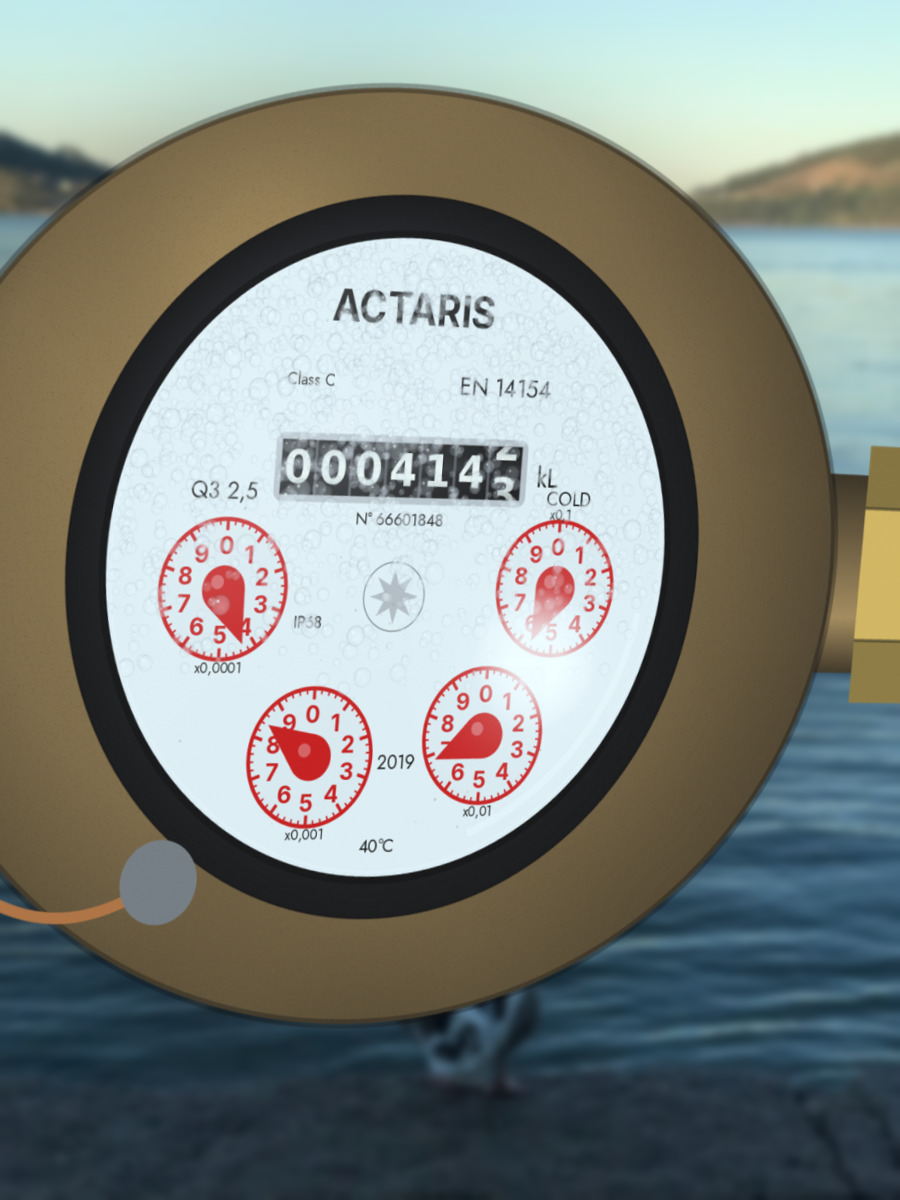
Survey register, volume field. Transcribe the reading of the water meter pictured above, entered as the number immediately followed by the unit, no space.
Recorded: 4142.5684kL
